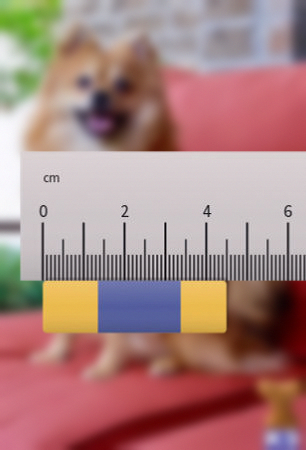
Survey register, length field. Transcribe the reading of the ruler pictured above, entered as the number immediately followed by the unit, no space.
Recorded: 4.5cm
